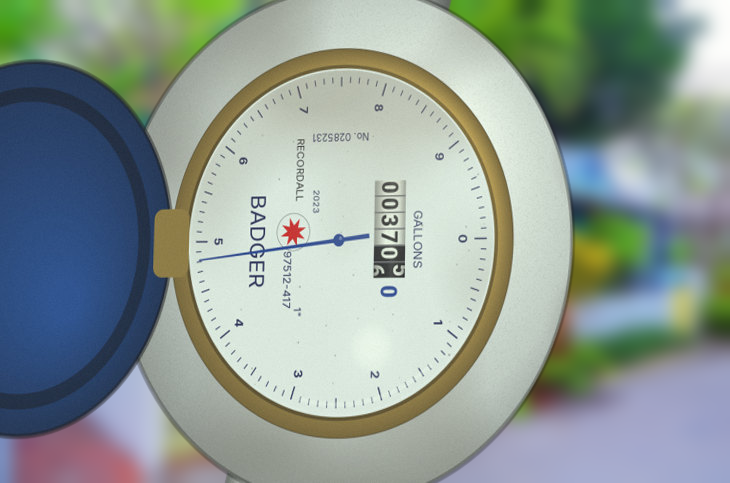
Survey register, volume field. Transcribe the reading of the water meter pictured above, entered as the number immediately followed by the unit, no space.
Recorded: 37054.8gal
